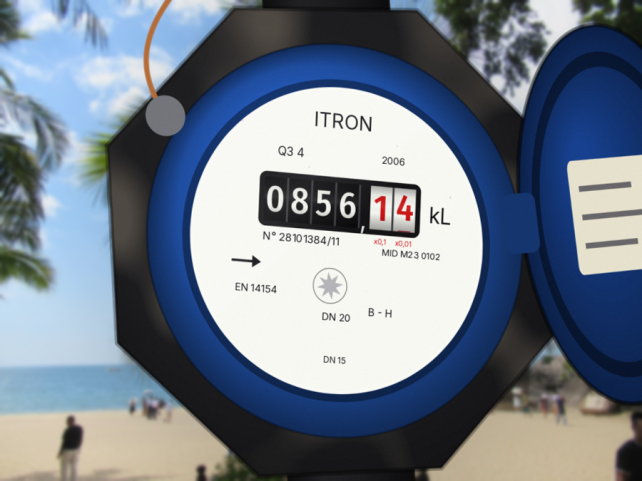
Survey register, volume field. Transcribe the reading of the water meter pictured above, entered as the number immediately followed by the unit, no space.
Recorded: 856.14kL
